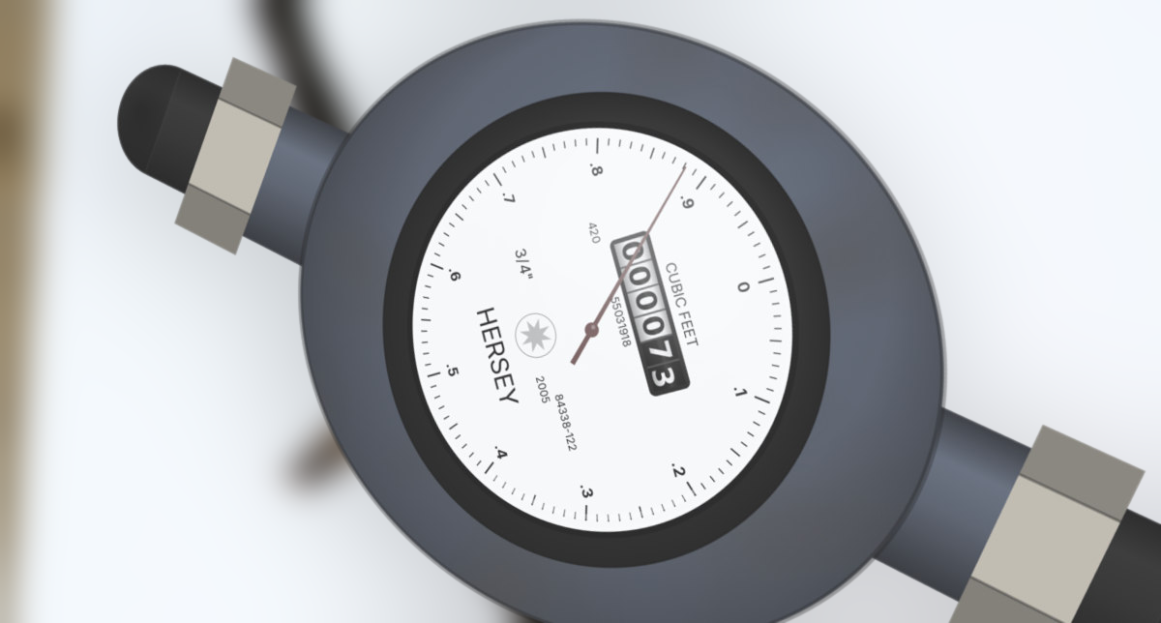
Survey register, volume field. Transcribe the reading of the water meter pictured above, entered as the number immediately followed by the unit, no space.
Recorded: 72.88ft³
